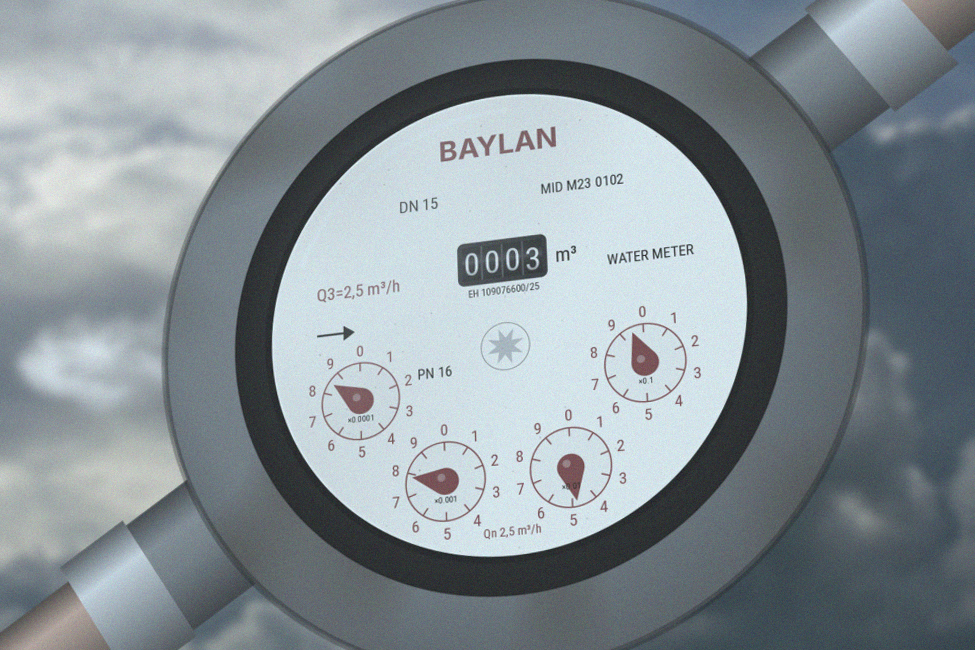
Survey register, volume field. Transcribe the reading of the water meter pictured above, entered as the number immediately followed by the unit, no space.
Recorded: 2.9478m³
